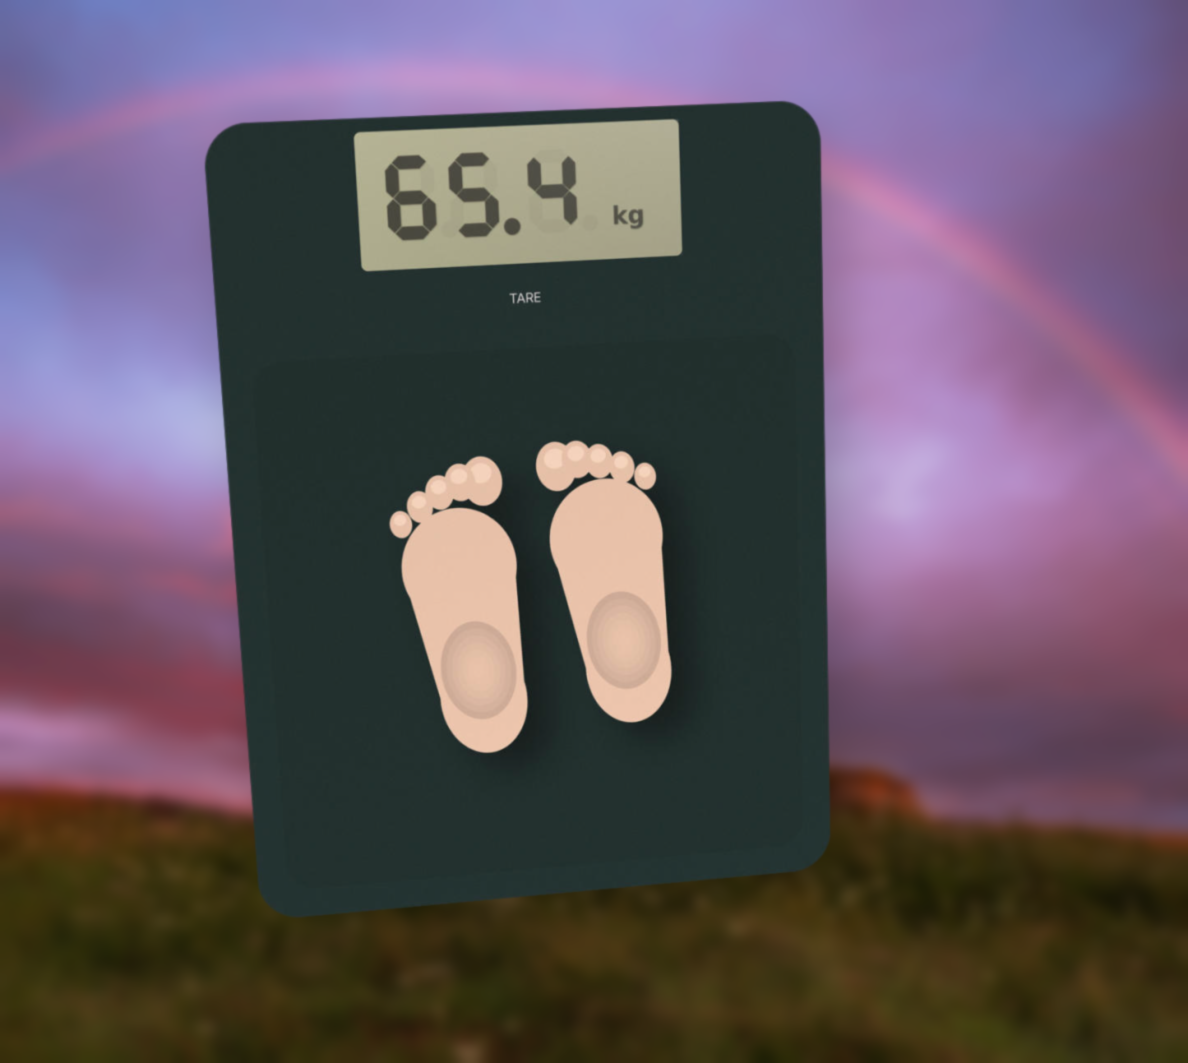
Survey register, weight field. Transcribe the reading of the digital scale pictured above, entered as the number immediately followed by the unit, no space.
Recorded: 65.4kg
